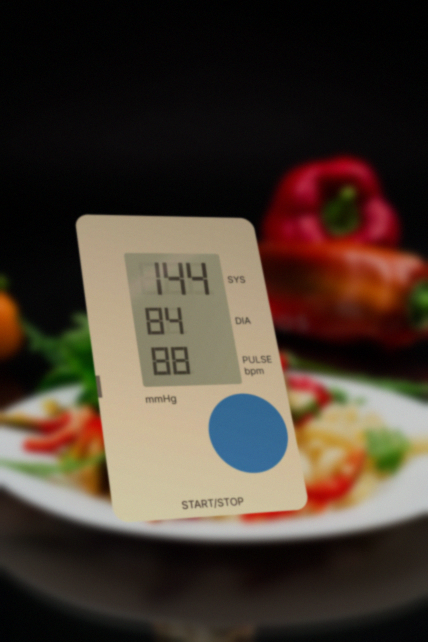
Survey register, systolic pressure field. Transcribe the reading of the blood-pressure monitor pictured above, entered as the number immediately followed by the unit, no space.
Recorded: 144mmHg
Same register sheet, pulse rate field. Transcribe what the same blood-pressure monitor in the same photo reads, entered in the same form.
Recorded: 88bpm
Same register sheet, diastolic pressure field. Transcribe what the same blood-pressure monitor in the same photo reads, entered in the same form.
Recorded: 84mmHg
